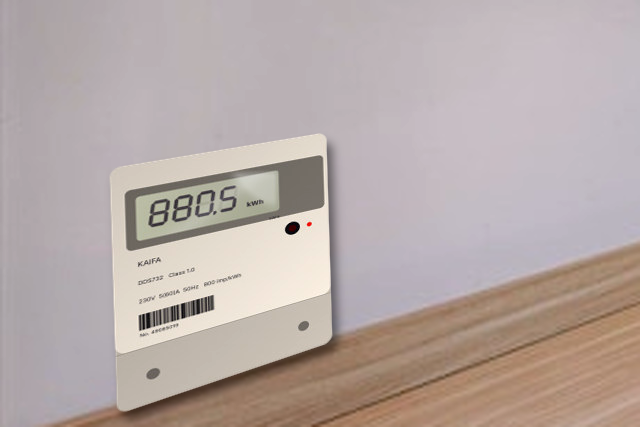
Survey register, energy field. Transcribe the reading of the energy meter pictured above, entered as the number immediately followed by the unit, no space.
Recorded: 880.5kWh
